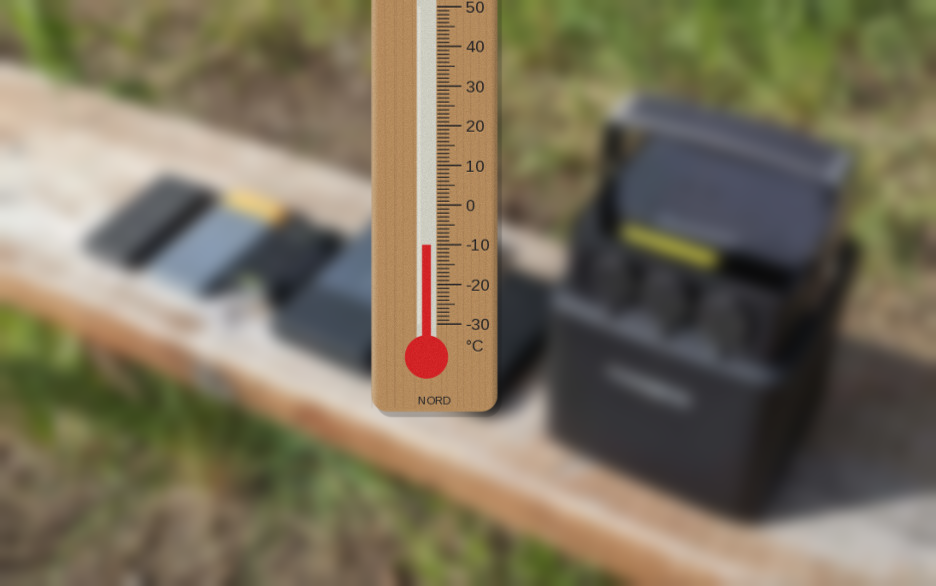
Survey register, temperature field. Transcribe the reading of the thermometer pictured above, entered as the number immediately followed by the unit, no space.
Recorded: -10°C
